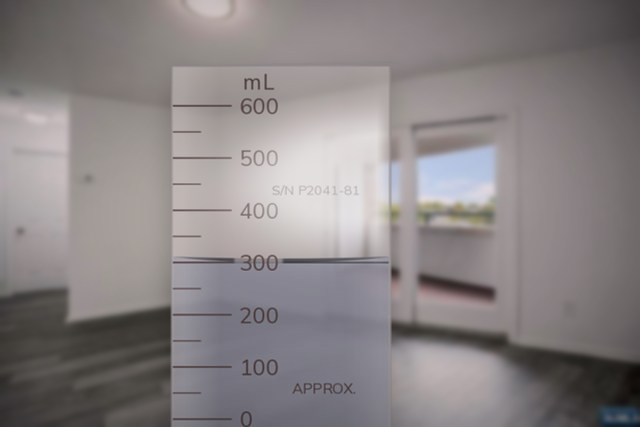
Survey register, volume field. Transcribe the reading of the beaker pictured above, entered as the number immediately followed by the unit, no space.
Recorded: 300mL
